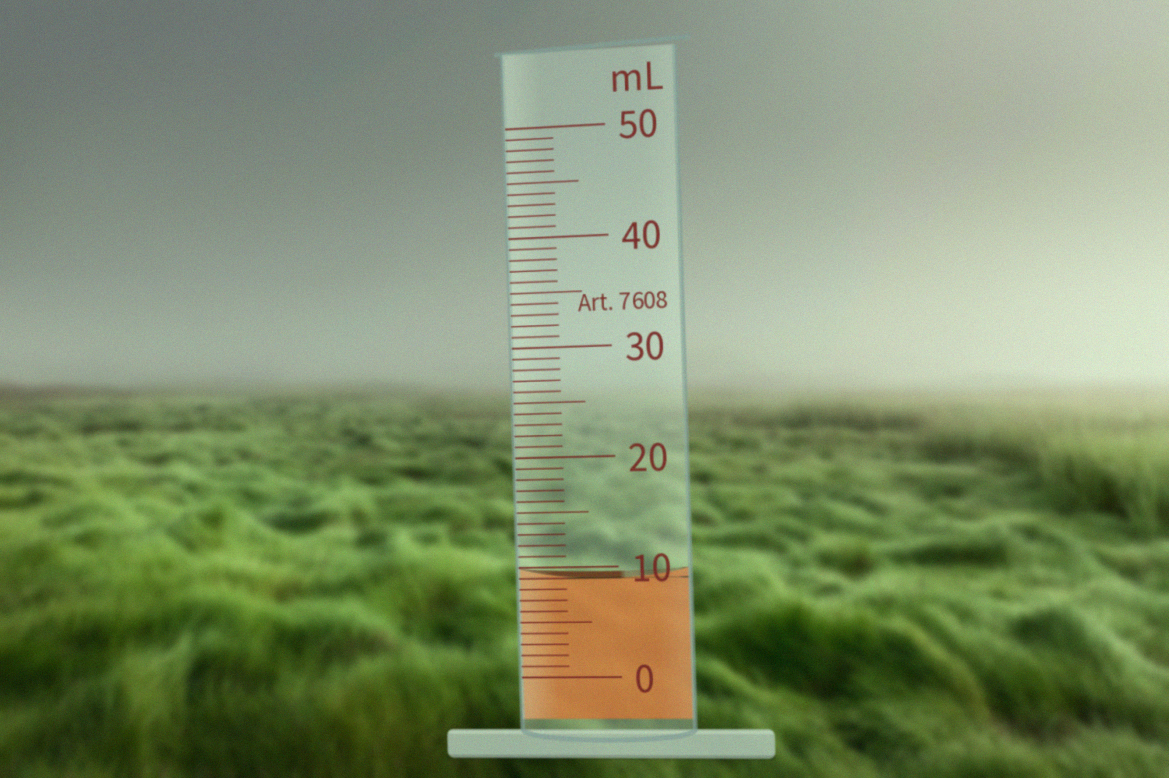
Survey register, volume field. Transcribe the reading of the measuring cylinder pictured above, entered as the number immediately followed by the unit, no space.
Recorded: 9mL
